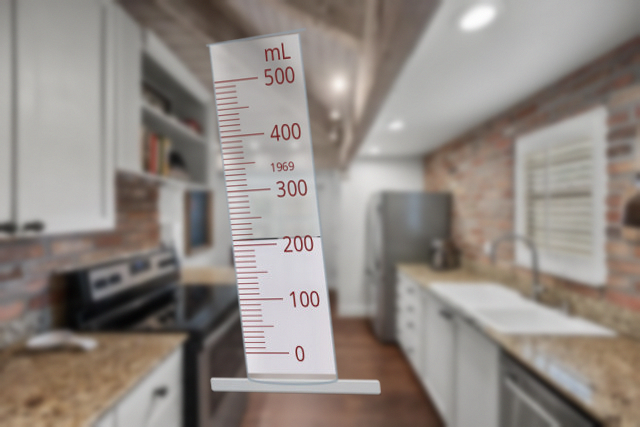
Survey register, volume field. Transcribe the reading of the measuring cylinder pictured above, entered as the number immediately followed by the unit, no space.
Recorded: 210mL
